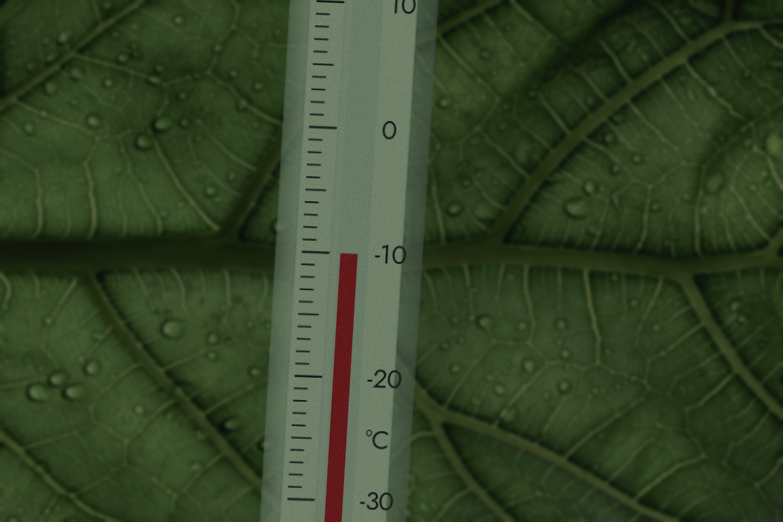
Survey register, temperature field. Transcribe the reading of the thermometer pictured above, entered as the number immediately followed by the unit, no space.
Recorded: -10°C
